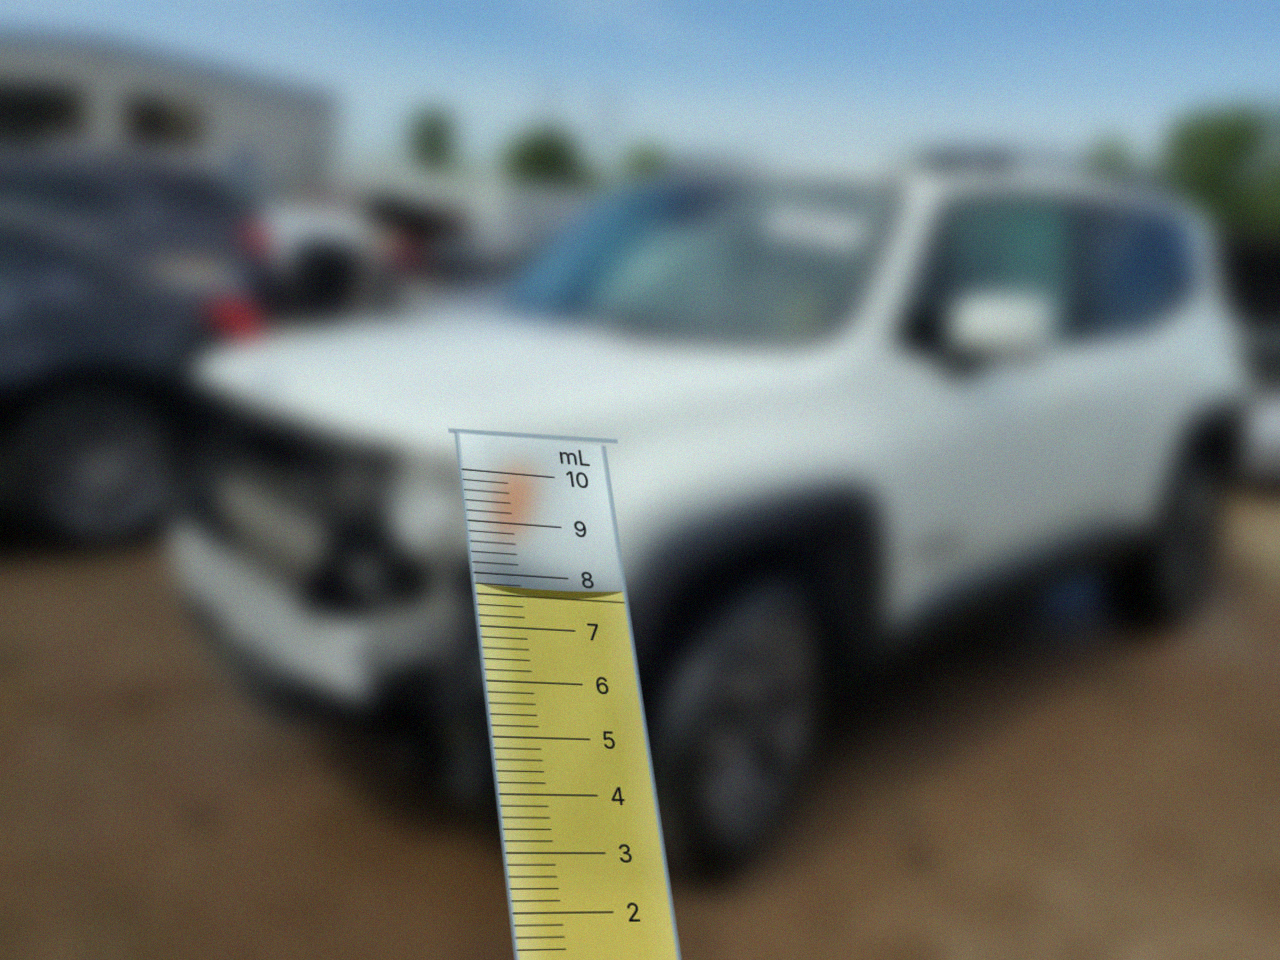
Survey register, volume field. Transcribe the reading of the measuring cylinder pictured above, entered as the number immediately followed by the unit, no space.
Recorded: 7.6mL
